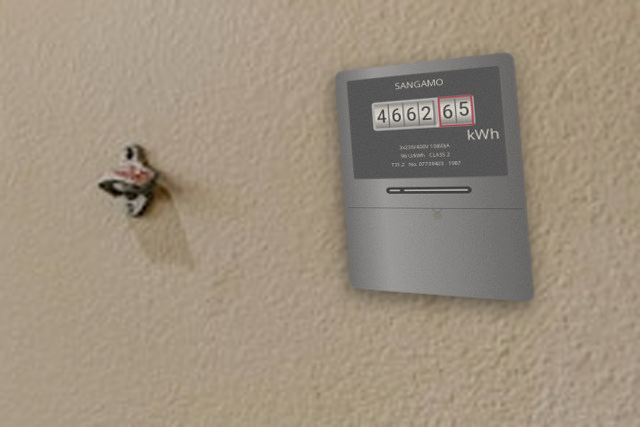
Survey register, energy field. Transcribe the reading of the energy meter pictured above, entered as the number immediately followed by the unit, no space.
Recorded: 4662.65kWh
